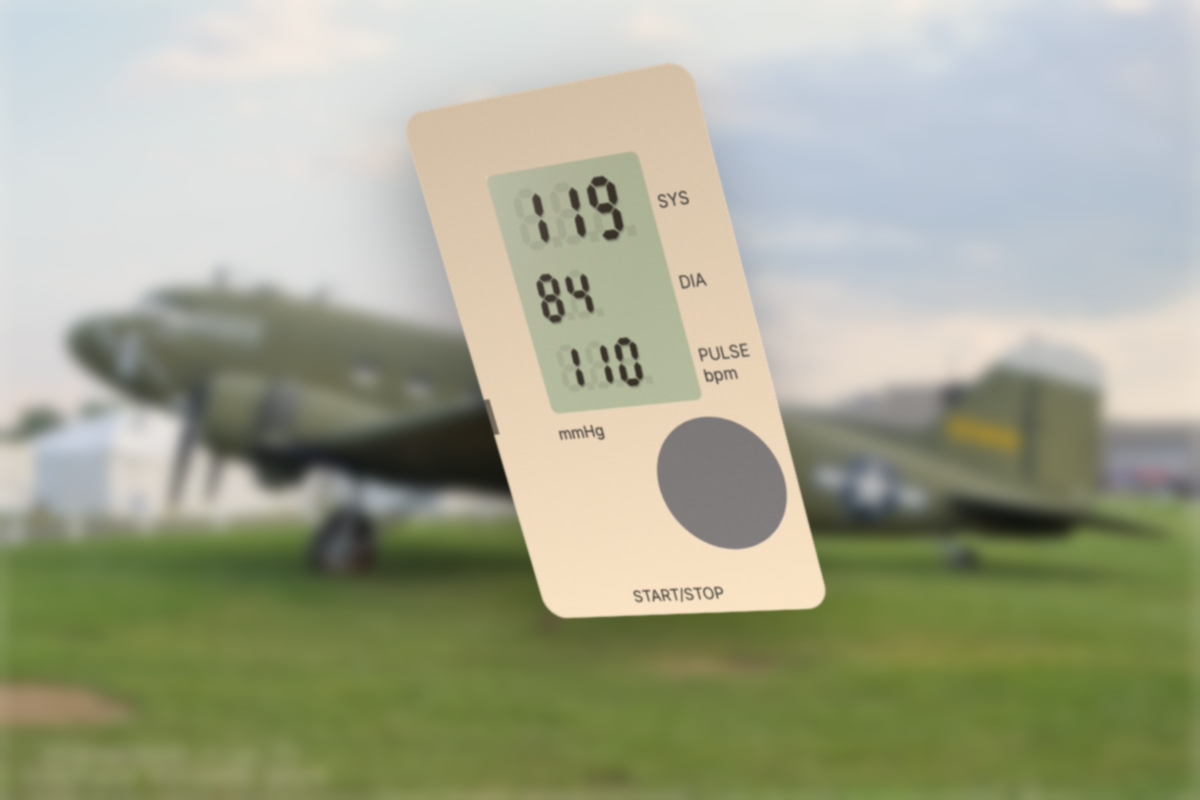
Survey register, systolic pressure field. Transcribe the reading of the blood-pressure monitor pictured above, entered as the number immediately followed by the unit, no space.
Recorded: 119mmHg
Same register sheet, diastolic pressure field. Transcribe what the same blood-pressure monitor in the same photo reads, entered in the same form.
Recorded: 84mmHg
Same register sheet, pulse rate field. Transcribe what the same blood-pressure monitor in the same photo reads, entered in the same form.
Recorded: 110bpm
